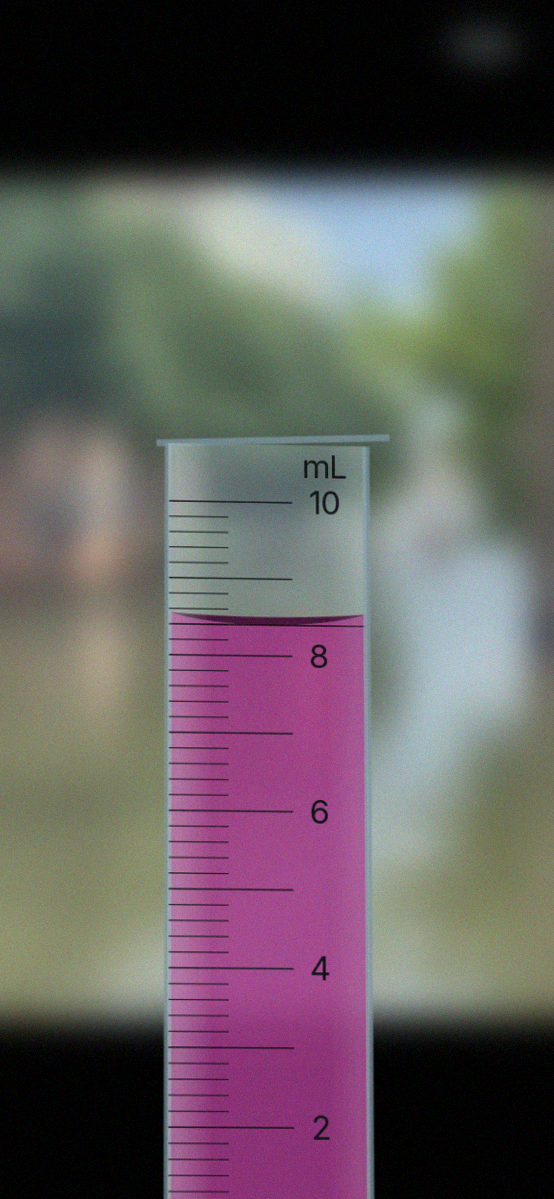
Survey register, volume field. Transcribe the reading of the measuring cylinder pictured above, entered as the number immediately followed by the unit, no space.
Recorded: 8.4mL
